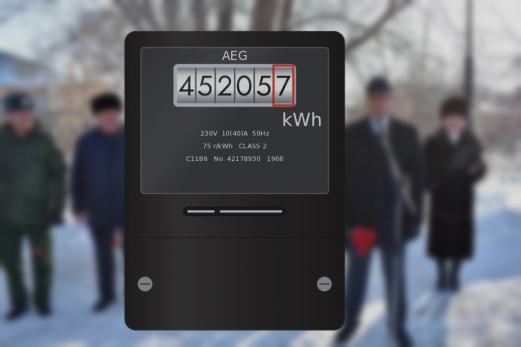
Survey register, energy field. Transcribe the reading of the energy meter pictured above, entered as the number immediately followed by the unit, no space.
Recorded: 45205.7kWh
